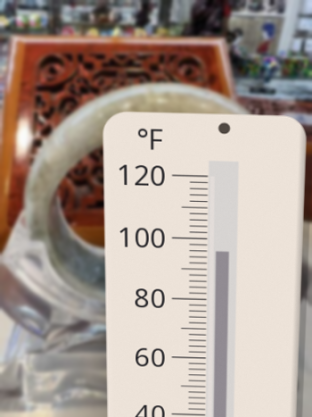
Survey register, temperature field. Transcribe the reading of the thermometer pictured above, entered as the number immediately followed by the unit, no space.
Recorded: 96°F
